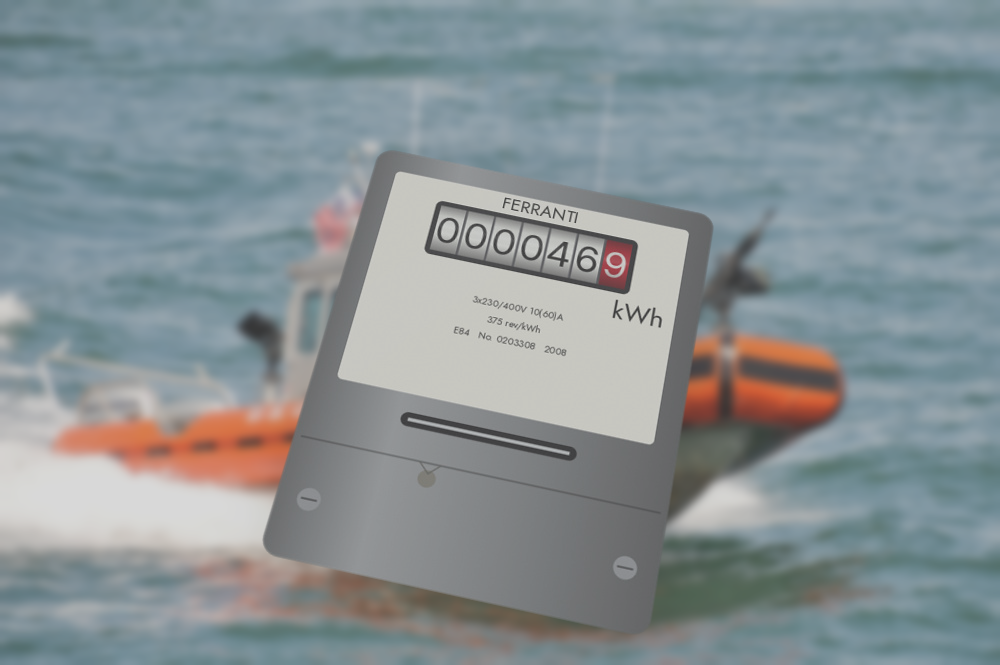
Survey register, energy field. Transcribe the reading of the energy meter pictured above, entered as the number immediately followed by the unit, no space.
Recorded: 46.9kWh
